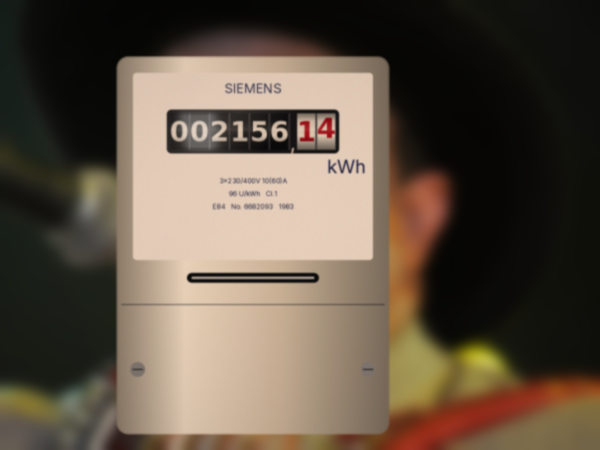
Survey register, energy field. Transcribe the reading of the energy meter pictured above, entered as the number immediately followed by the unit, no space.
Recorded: 2156.14kWh
